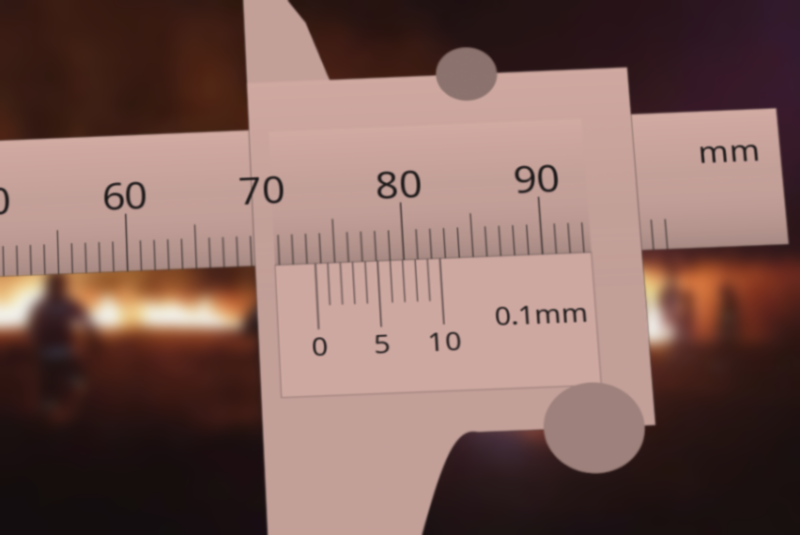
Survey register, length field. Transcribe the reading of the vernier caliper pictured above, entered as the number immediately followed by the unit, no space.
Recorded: 73.6mm
